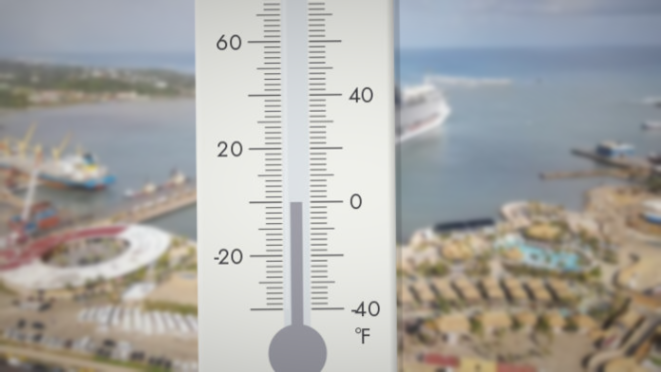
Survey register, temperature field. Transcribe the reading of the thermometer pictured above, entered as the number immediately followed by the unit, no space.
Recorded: 0°F
